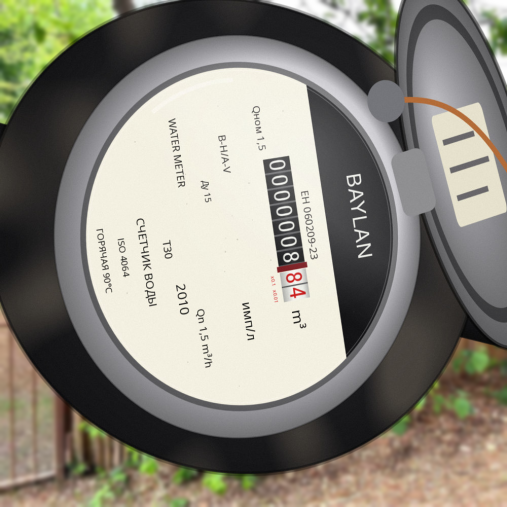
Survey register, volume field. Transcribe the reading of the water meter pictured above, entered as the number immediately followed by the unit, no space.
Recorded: 8.84m³
